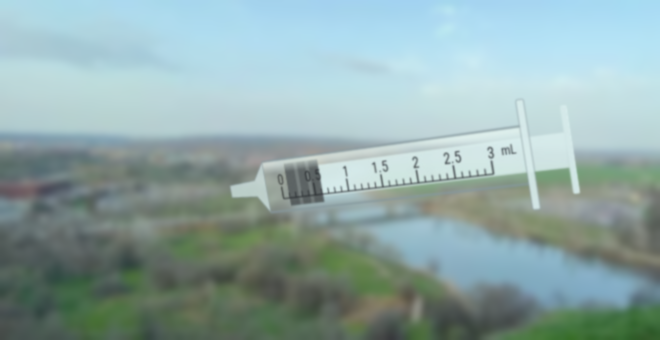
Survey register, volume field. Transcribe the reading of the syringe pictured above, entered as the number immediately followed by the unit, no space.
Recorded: 0.1mL
